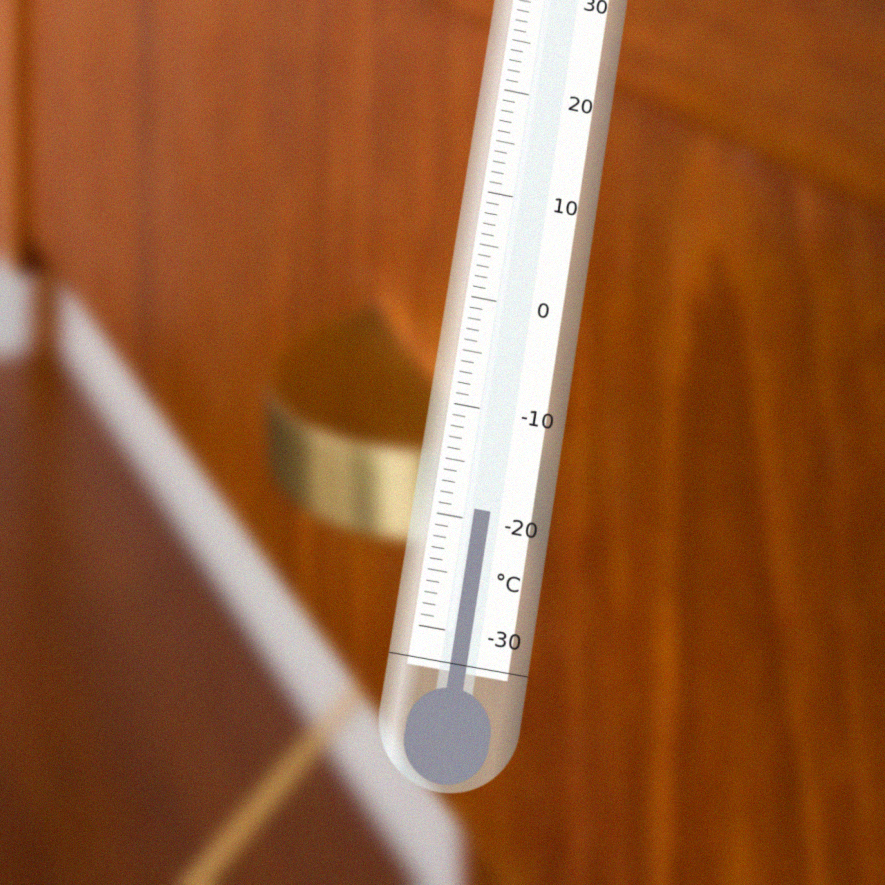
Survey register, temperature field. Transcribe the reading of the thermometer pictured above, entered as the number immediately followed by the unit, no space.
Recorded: -19°C
